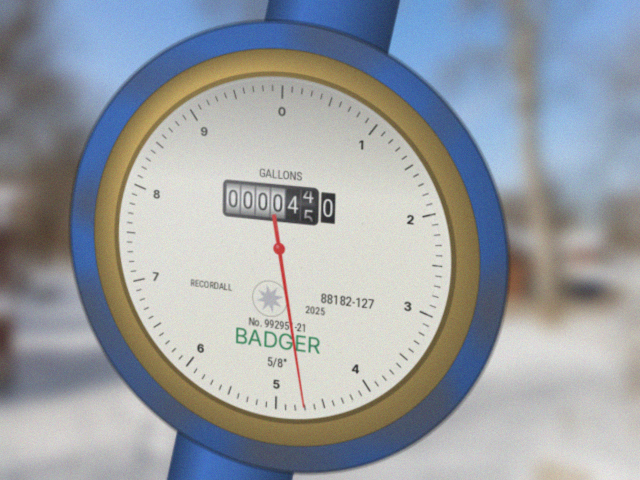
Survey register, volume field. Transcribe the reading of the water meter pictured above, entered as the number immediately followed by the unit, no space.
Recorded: 444.7gal
